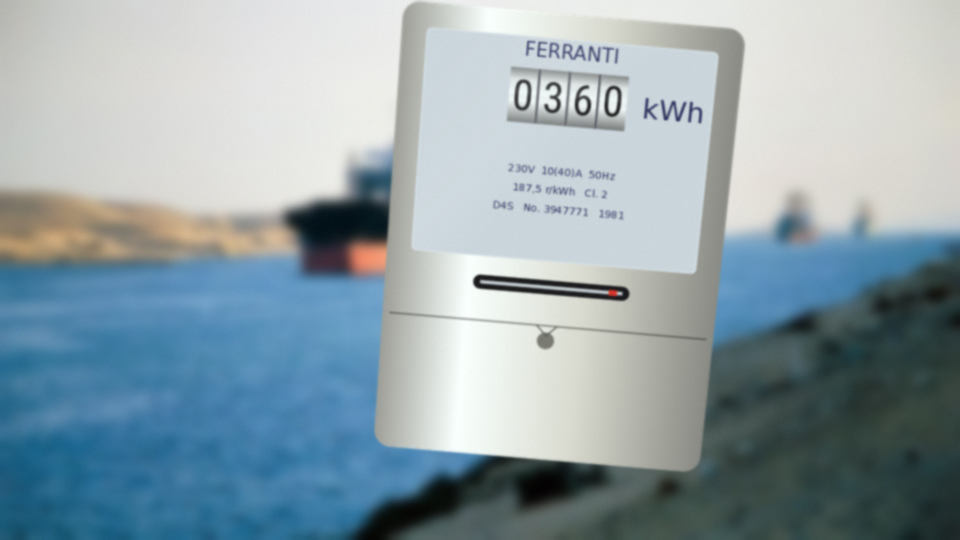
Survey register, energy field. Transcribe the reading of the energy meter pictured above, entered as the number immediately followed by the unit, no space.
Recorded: 360kWh
